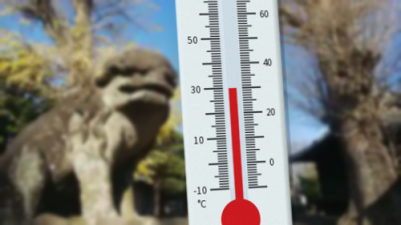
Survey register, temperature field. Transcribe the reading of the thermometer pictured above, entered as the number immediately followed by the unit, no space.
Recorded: 30°C
